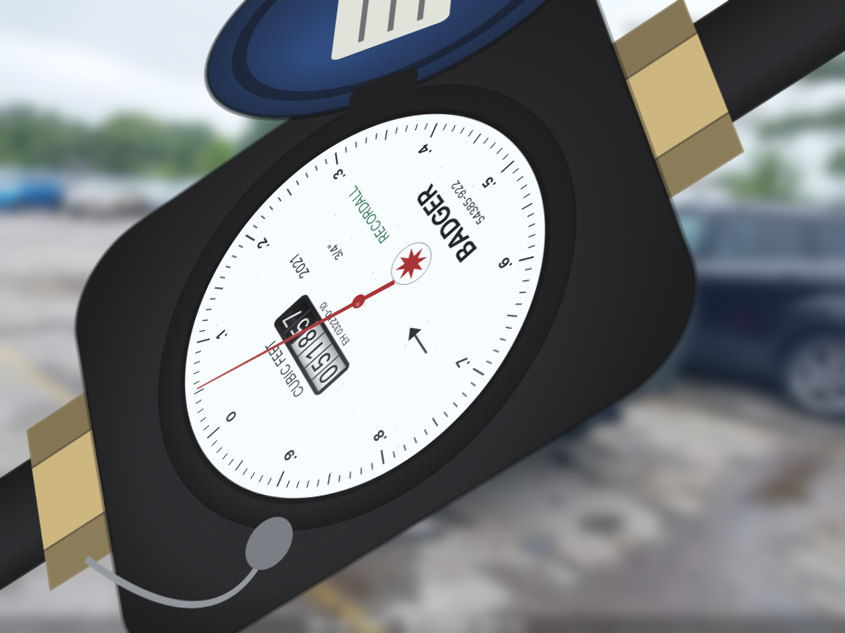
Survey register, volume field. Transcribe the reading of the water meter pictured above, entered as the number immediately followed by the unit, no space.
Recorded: 51857.05ft³
